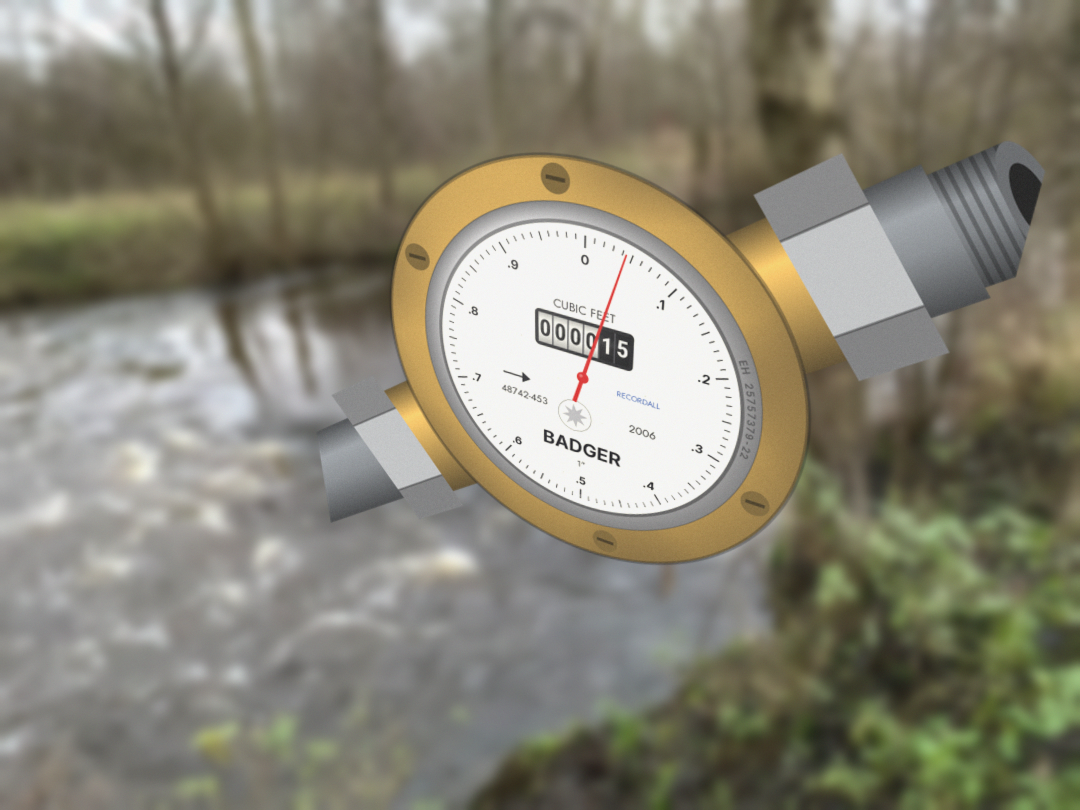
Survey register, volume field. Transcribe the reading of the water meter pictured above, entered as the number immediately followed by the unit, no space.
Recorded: 15.04ft³
